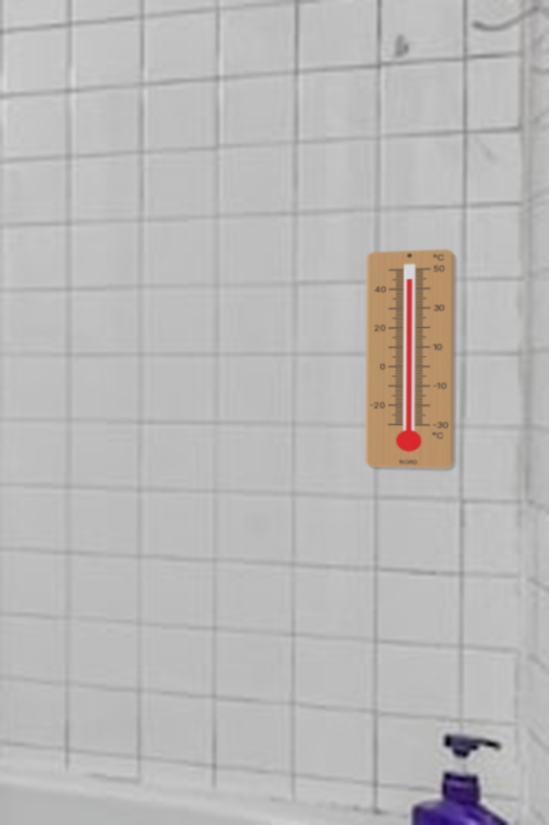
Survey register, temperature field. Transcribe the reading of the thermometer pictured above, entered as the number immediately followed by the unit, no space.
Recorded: 45°C
